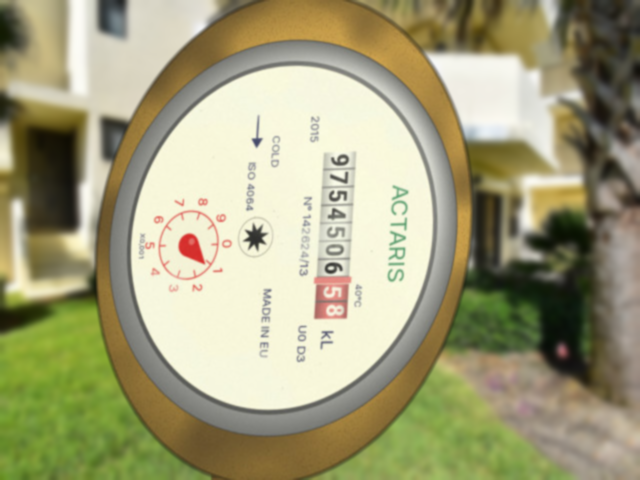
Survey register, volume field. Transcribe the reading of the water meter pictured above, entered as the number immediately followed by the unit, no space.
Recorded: 9754506.581kL
